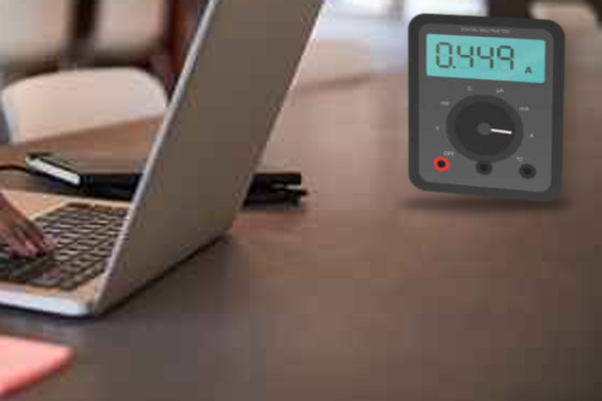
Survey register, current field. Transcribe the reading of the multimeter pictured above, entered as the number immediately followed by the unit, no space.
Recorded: 0.449A
